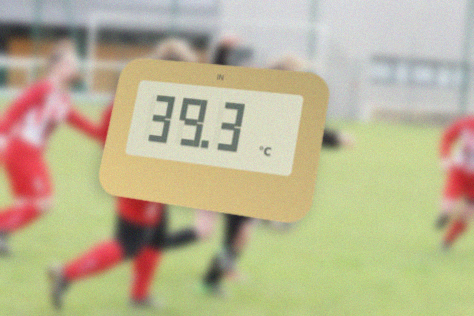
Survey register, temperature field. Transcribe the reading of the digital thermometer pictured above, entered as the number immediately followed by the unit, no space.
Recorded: 39.3°C
